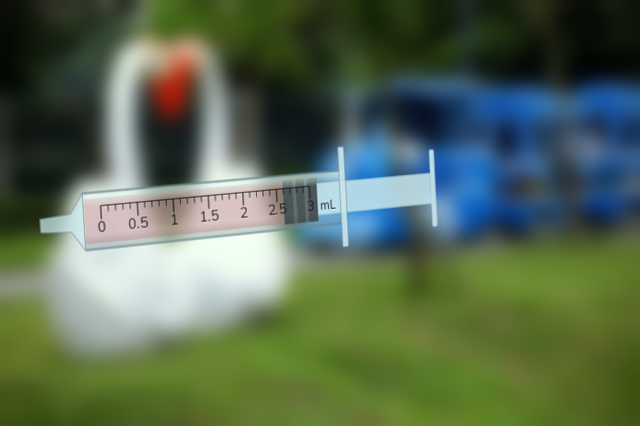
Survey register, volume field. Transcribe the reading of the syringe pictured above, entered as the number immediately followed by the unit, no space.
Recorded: 2.6mL
